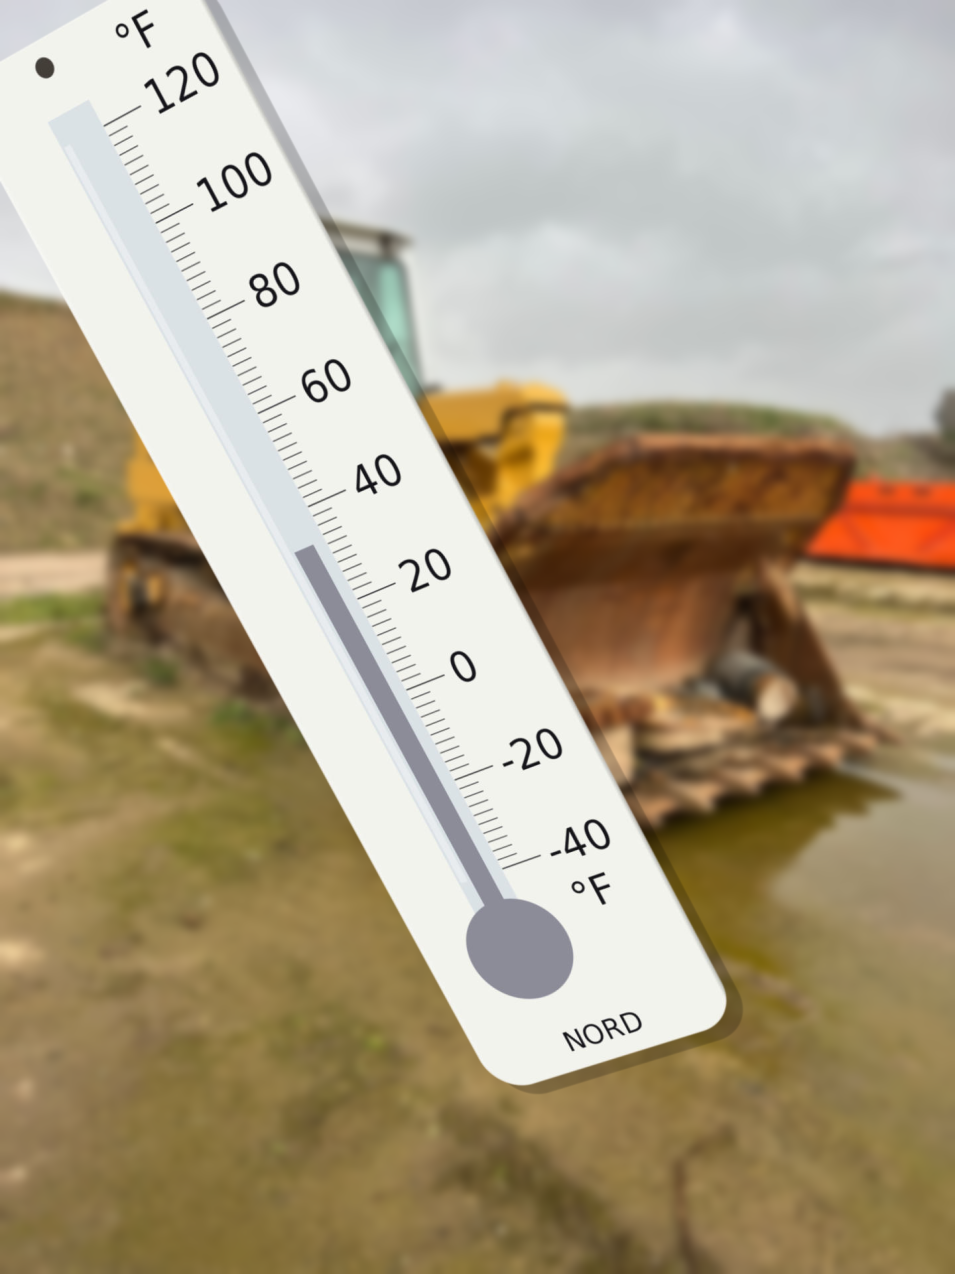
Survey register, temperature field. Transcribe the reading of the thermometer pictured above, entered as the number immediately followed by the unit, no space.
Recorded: 33°F
